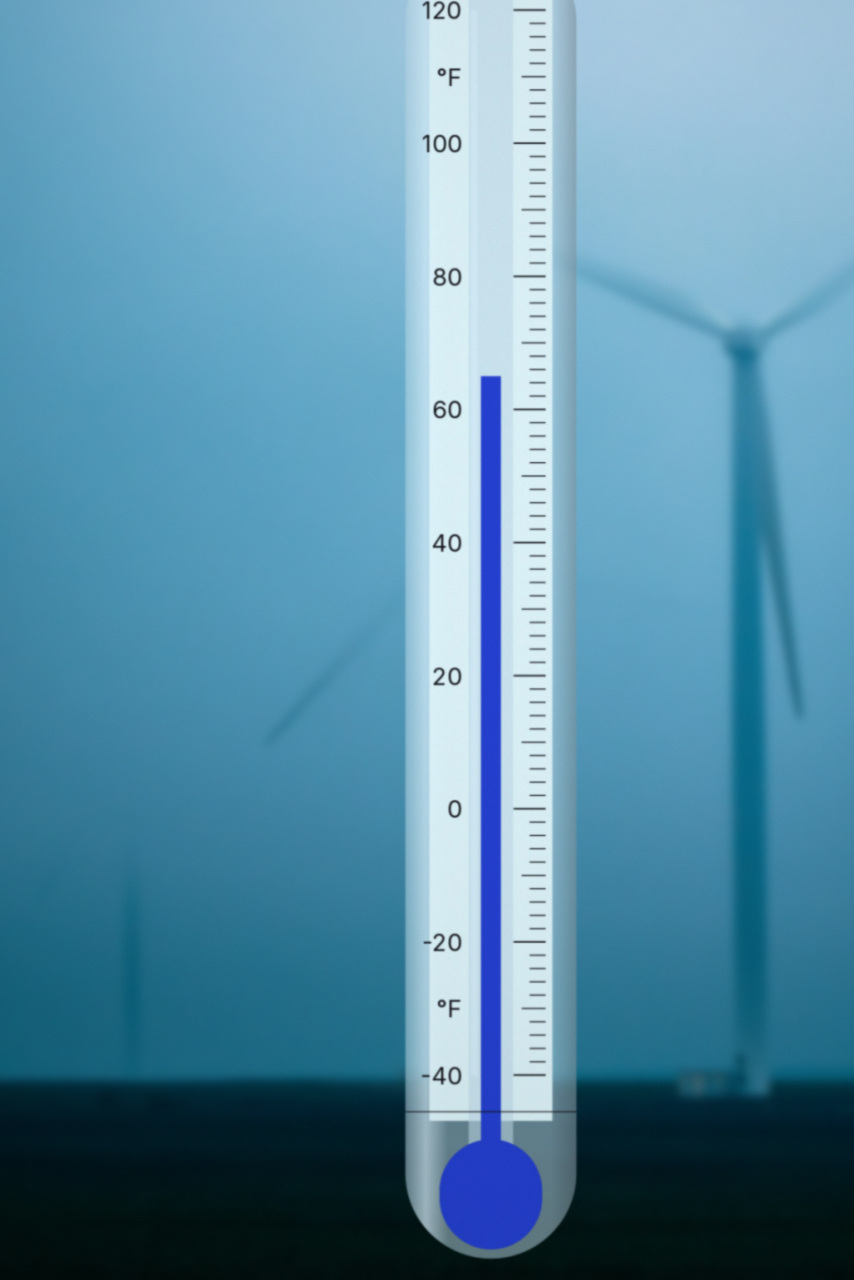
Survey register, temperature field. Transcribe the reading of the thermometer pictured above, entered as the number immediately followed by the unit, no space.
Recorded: 65°F
